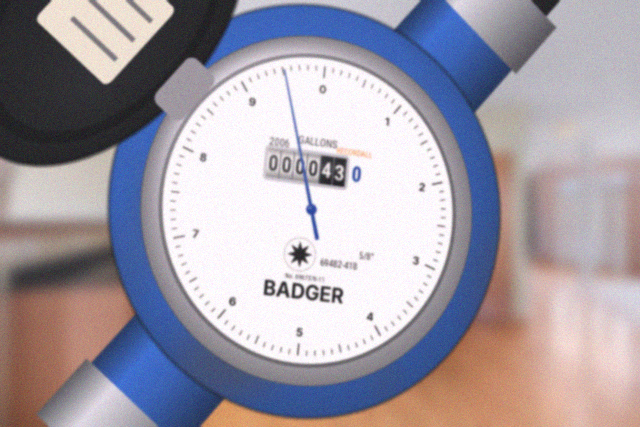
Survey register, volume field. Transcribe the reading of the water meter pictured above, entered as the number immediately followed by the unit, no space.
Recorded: 429.5gal
